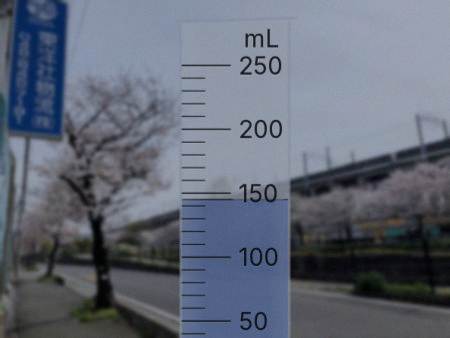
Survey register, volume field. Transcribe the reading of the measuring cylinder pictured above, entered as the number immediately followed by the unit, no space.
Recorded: 145mL
